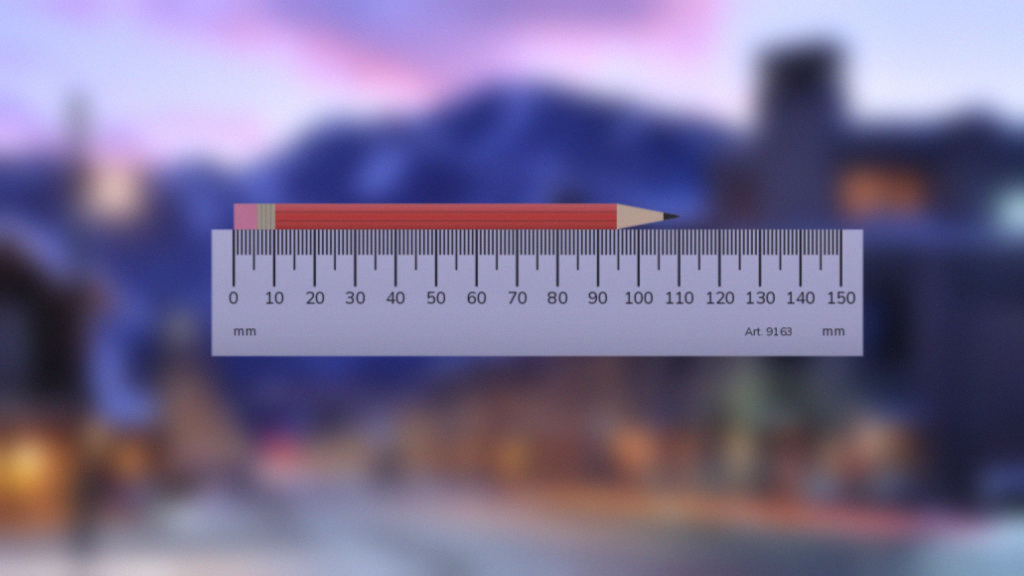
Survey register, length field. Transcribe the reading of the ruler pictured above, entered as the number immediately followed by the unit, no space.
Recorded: 110mm
